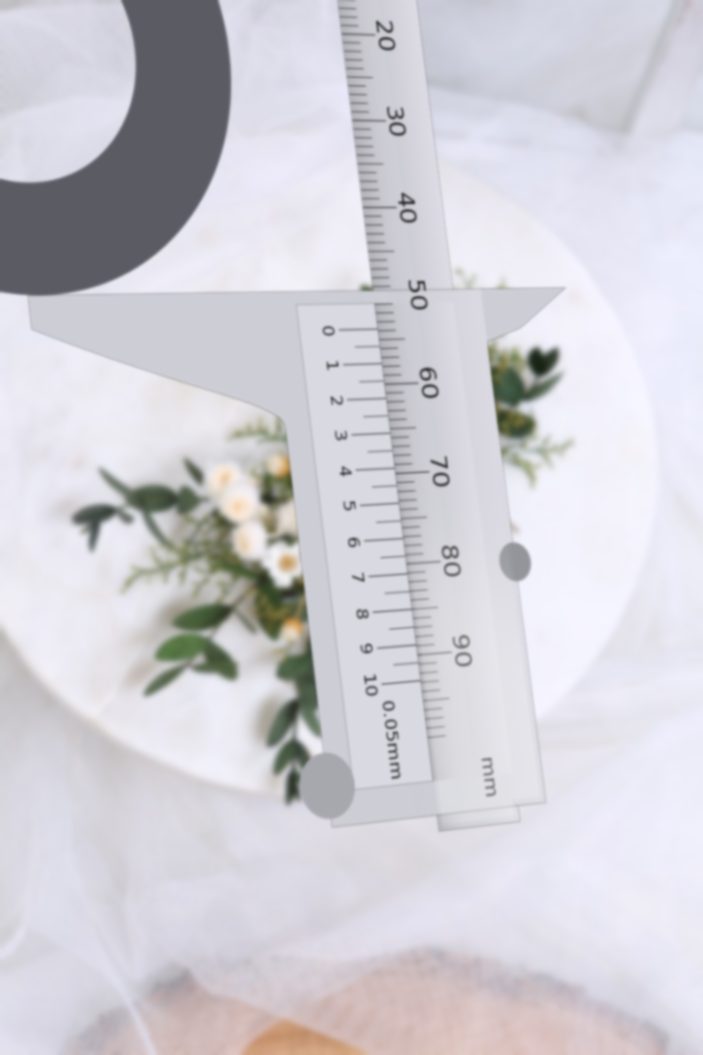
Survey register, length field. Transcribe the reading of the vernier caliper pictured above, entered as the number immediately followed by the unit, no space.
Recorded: 53.8mm
